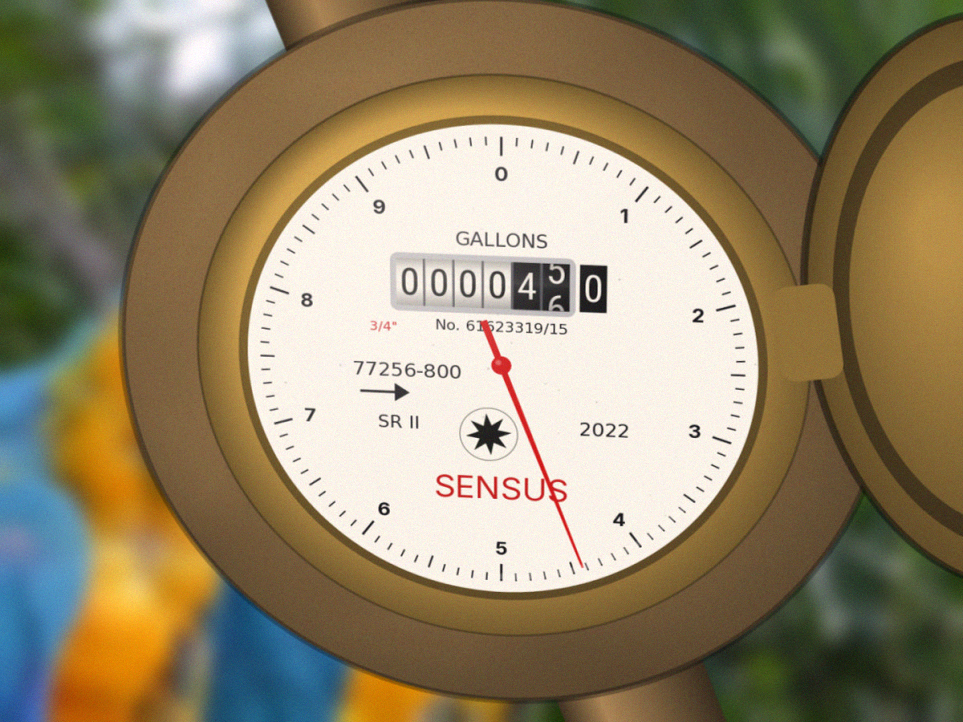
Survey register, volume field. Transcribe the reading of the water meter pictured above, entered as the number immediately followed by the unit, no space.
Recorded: 454.4gal
